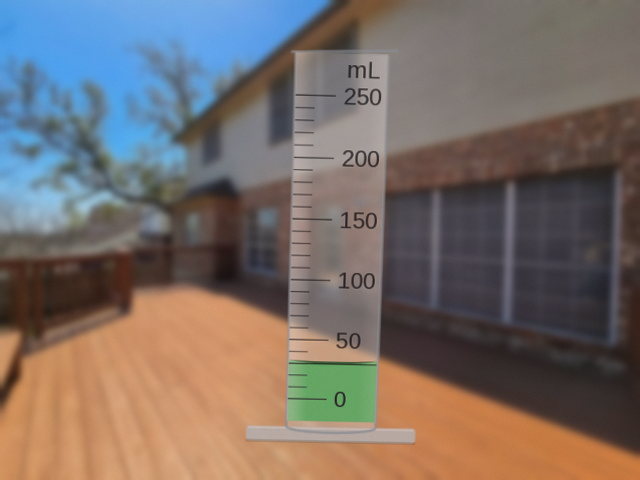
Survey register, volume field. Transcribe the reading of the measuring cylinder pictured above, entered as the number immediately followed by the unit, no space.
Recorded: 30mL
